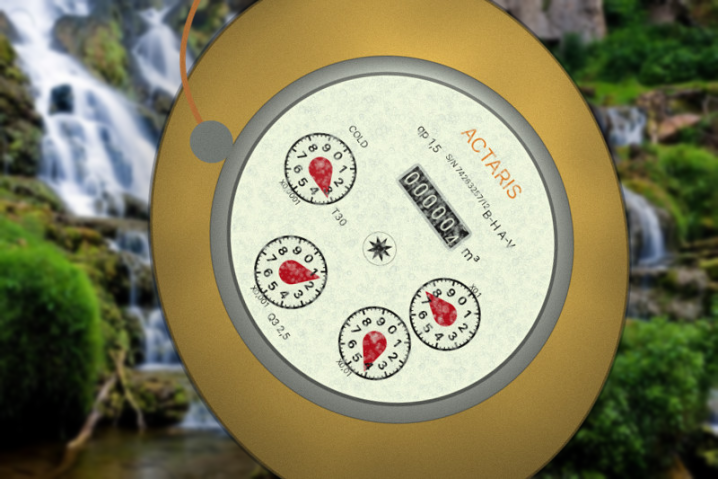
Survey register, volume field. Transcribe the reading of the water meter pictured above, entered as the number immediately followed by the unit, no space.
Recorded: 3.7413m³
